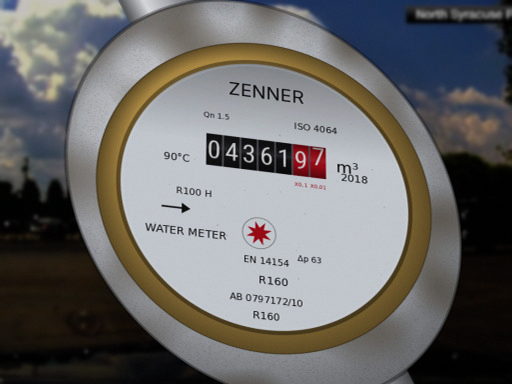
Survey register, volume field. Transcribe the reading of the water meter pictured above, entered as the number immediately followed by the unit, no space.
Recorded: 4361.97m³
